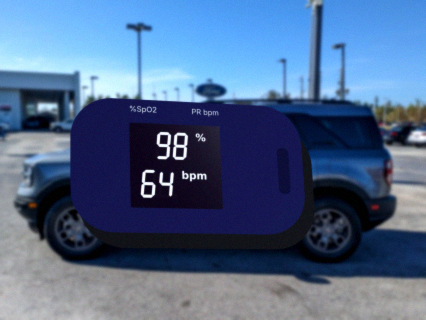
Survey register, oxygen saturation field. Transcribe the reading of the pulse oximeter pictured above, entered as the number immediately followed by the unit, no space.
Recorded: 98%
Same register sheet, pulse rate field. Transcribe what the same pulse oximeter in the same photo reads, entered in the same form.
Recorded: 64bpm
